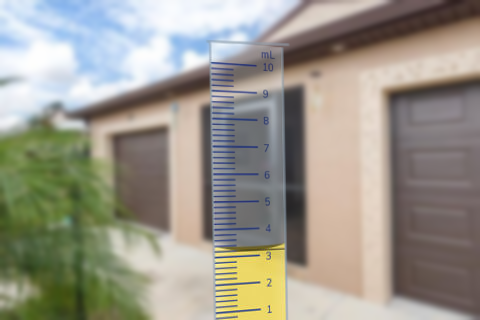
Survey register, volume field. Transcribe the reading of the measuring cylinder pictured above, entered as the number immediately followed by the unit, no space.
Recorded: 3.2mL
